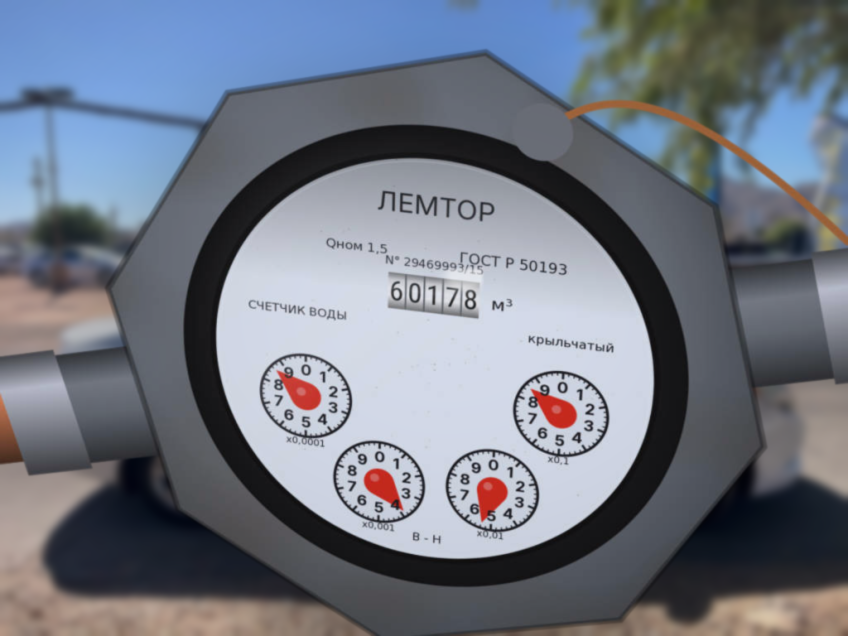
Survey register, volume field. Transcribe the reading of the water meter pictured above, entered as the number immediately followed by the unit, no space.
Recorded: 60178.8538m³
